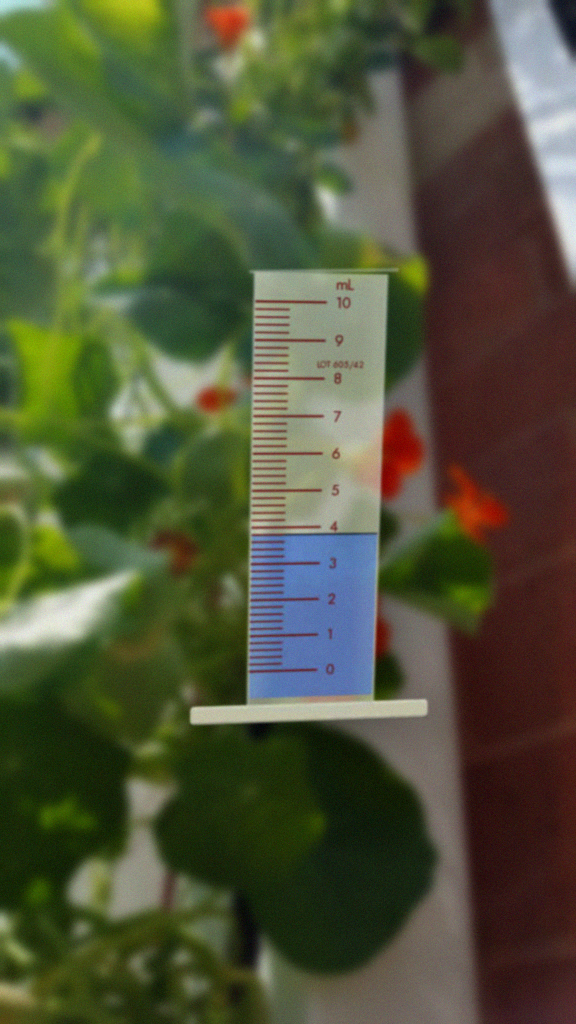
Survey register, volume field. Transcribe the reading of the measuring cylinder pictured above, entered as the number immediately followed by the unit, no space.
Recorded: 3.8mL
